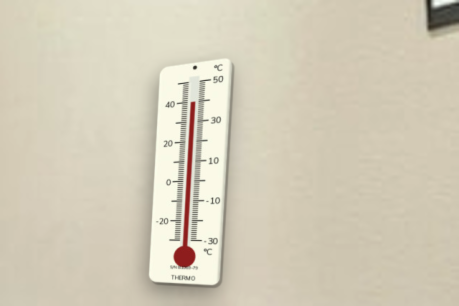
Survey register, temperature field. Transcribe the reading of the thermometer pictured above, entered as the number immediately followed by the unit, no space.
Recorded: 40°C
